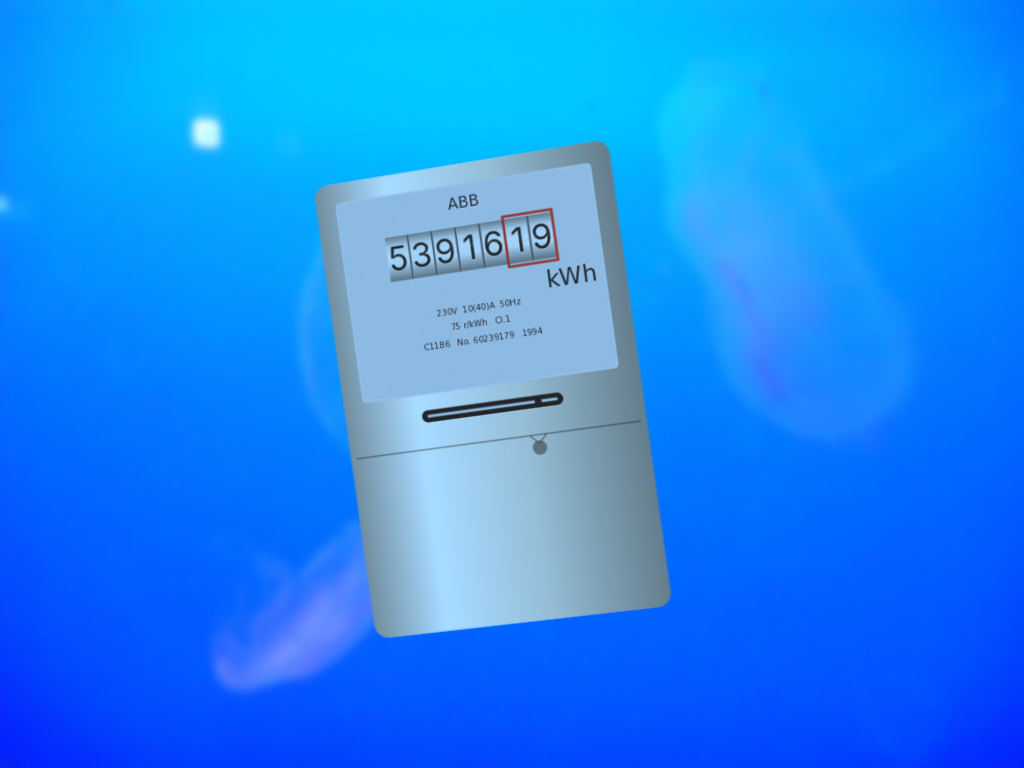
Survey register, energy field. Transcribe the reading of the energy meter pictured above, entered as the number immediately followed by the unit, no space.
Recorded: 53916.19kWh
